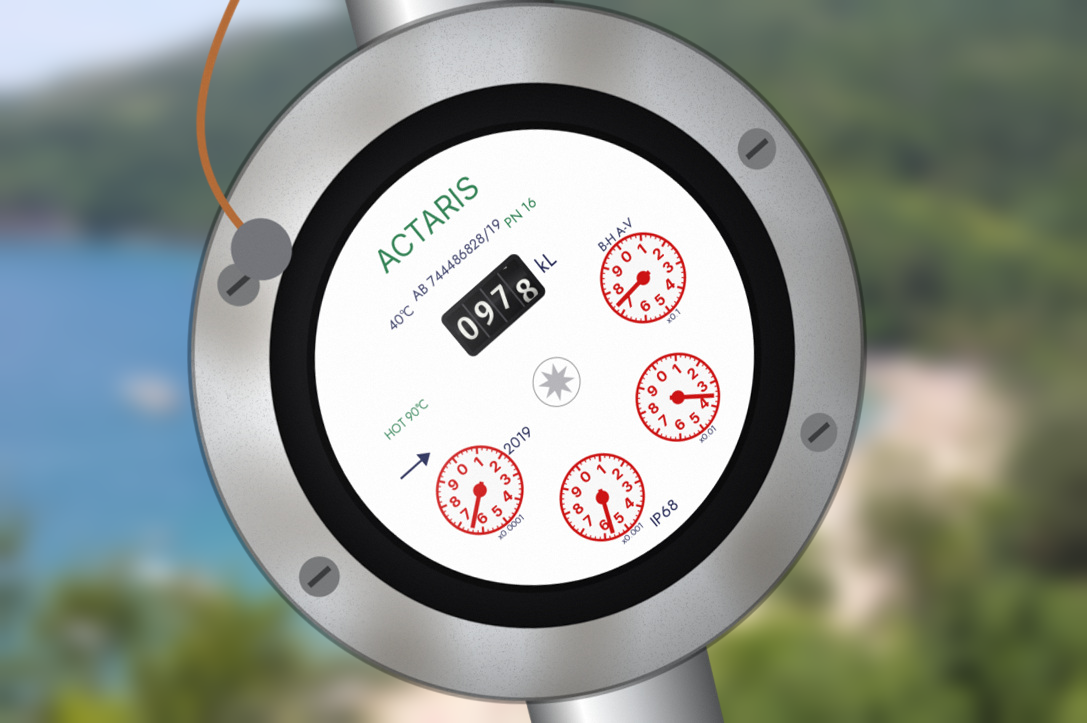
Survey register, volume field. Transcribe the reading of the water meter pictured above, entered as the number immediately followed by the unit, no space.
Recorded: 977.7356kL
